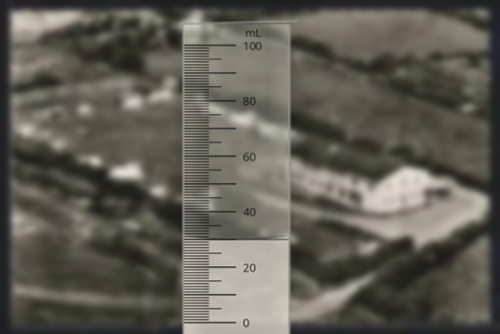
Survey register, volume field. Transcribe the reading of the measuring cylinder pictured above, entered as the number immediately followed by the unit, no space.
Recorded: 30mL
